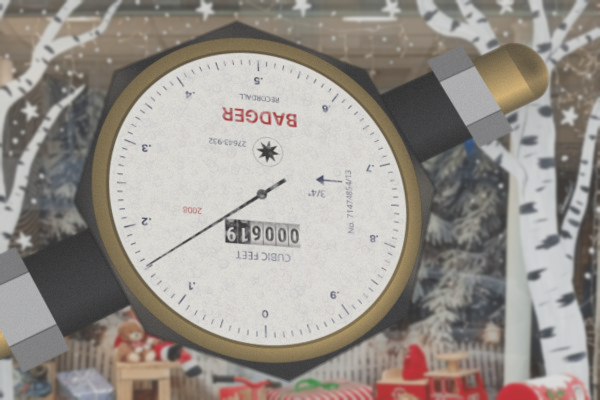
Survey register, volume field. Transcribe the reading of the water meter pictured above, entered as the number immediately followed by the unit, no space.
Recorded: 619.15ft³
